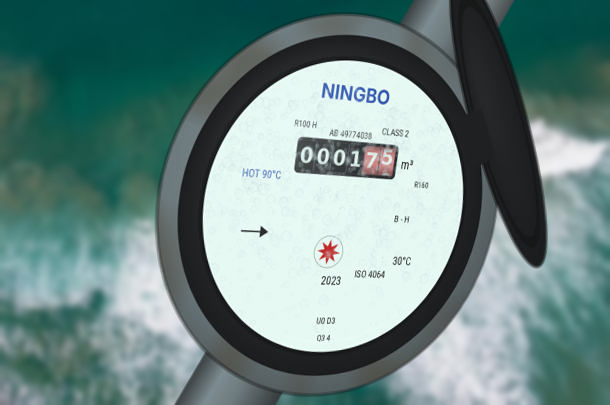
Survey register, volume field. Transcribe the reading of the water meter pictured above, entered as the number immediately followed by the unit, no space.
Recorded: 1.75m³
